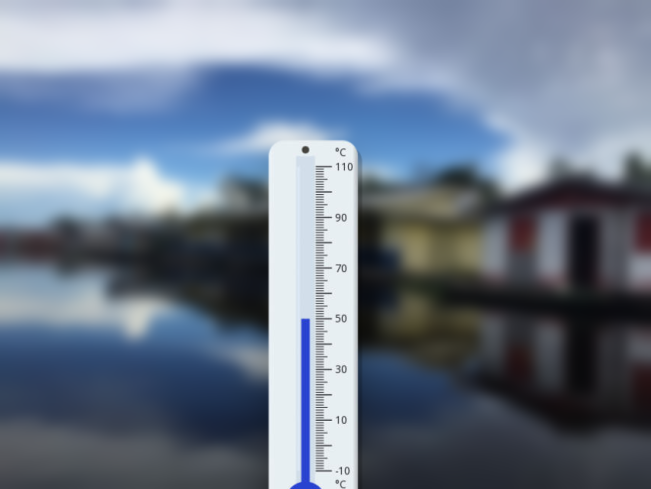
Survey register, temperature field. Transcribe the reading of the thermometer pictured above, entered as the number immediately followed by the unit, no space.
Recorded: 50°C
